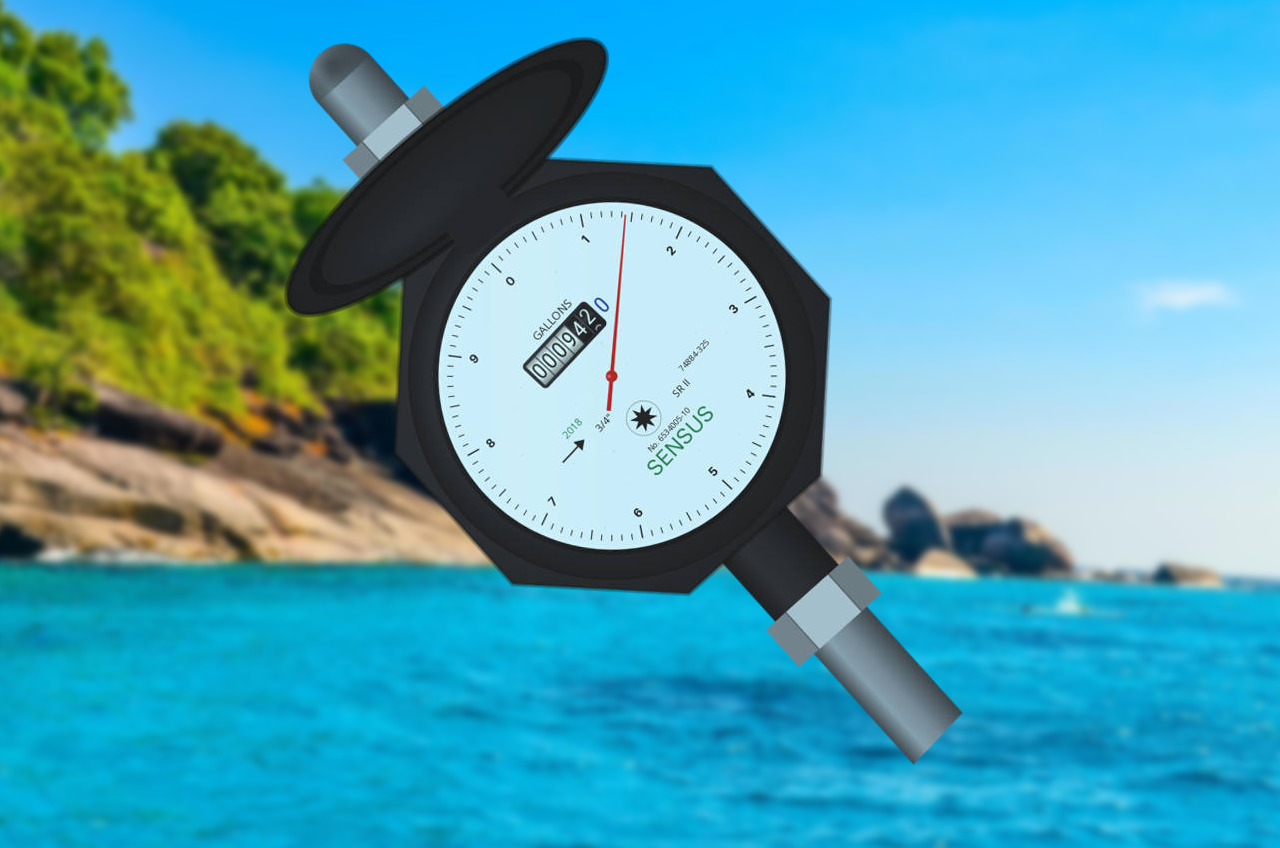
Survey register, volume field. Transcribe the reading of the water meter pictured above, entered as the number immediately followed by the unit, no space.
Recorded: 9421.4gal
